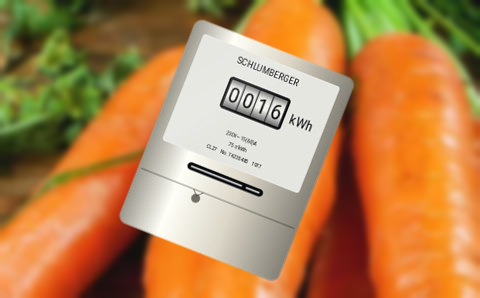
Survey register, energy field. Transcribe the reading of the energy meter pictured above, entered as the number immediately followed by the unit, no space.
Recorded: 16kWh
